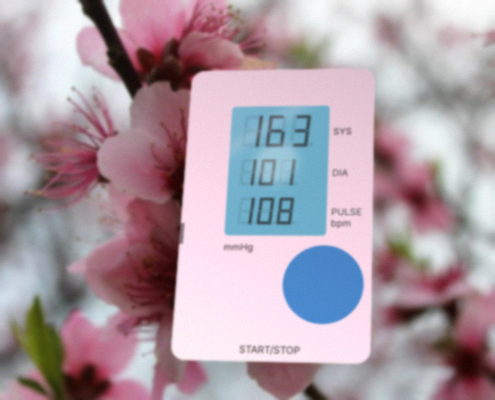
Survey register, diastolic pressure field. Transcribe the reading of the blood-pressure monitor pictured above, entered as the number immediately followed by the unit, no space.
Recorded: 101mmHg
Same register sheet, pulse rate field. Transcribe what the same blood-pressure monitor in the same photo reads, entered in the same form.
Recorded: 108bpm
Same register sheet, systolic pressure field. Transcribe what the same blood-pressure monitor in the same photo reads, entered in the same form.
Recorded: 163mmHg
